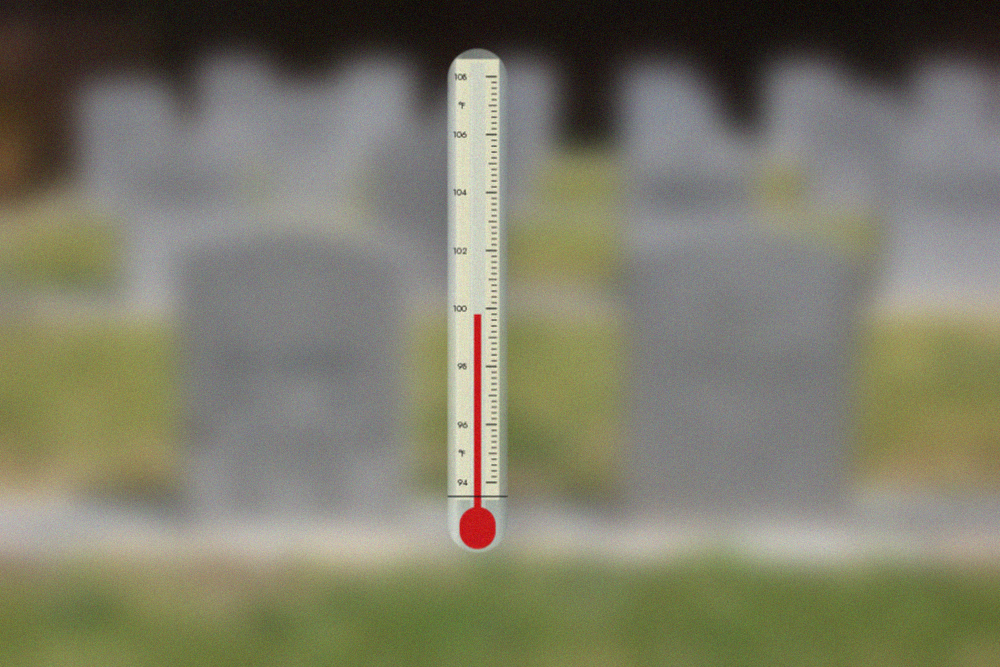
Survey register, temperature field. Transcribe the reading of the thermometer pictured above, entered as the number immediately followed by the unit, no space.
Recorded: 99.8°F
